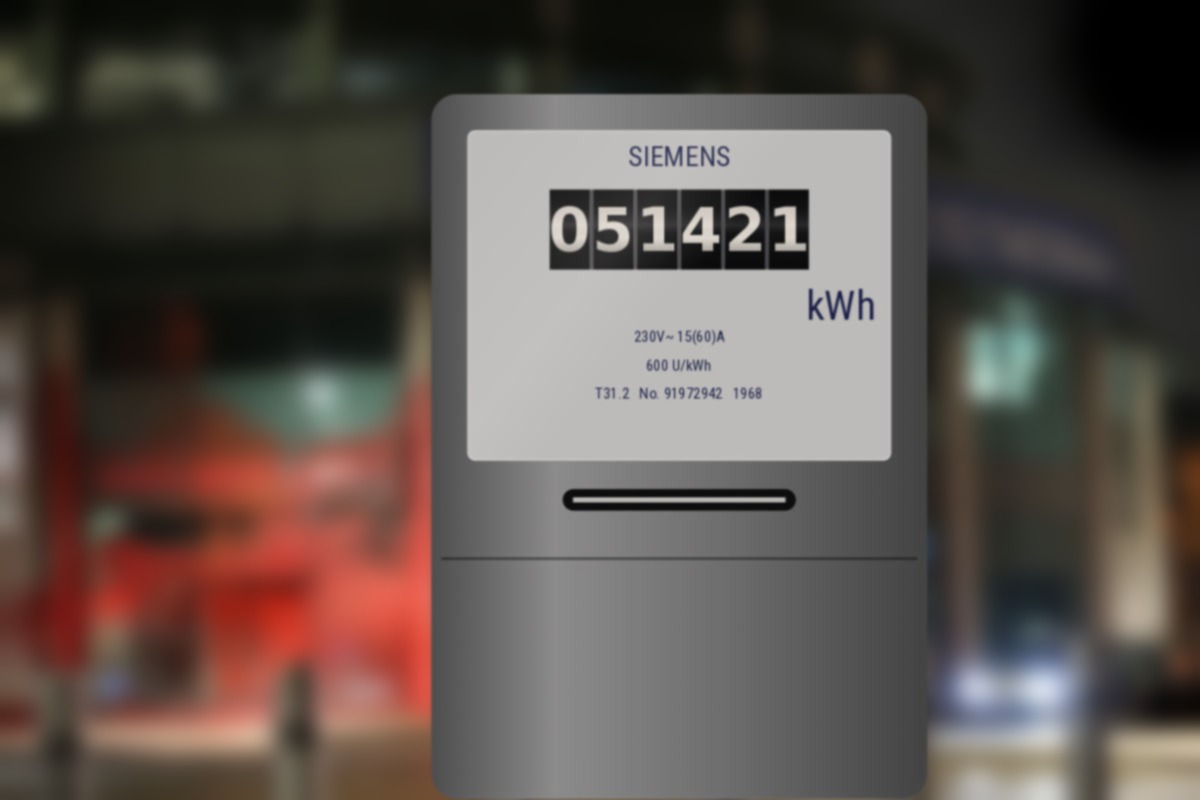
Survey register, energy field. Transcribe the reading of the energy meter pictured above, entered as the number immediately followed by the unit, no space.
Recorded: 51421kWh
